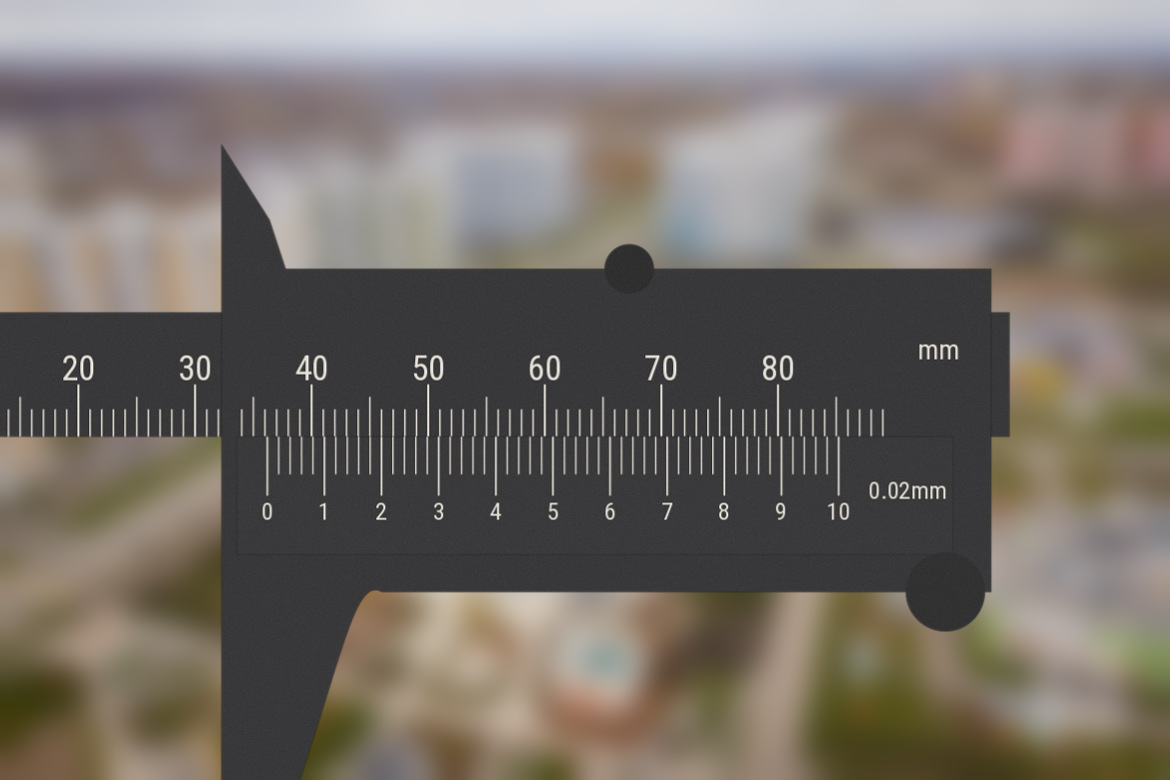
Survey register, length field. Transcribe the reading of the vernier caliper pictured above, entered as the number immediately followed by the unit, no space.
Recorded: 36.2mm
